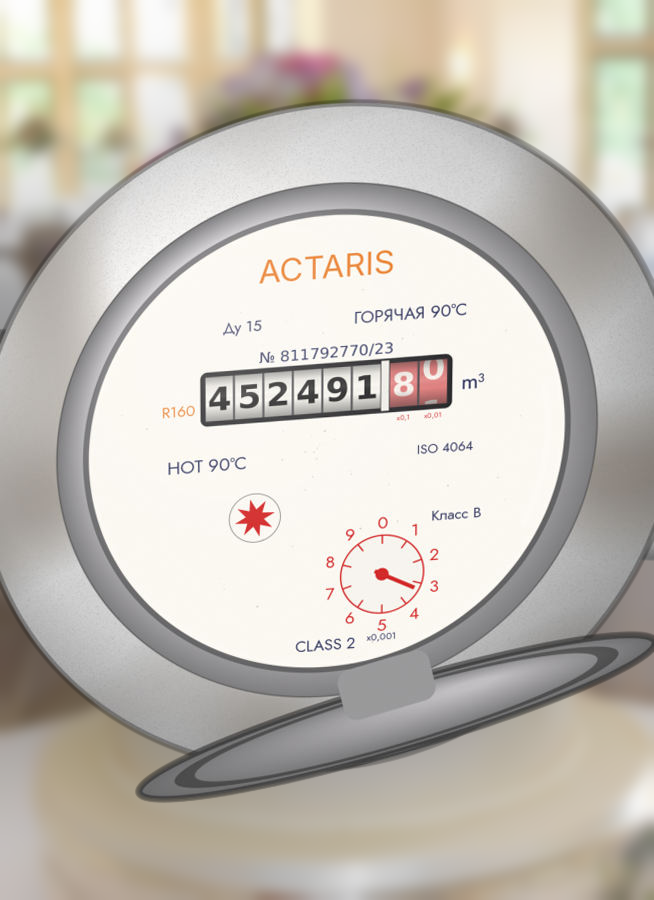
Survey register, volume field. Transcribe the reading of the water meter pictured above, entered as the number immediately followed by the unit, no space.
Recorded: 452491.803m³
